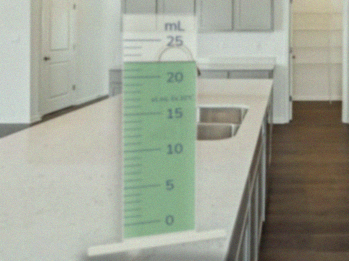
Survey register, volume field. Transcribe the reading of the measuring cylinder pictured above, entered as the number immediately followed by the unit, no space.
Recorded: 22mL
